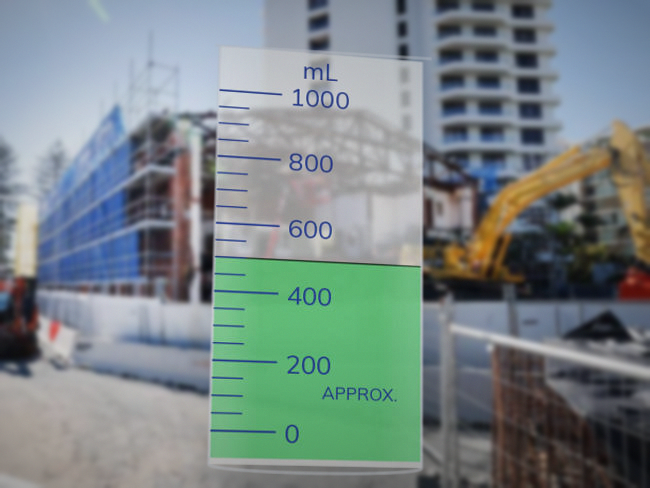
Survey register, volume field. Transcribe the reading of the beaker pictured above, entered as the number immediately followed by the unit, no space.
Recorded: 500mL
